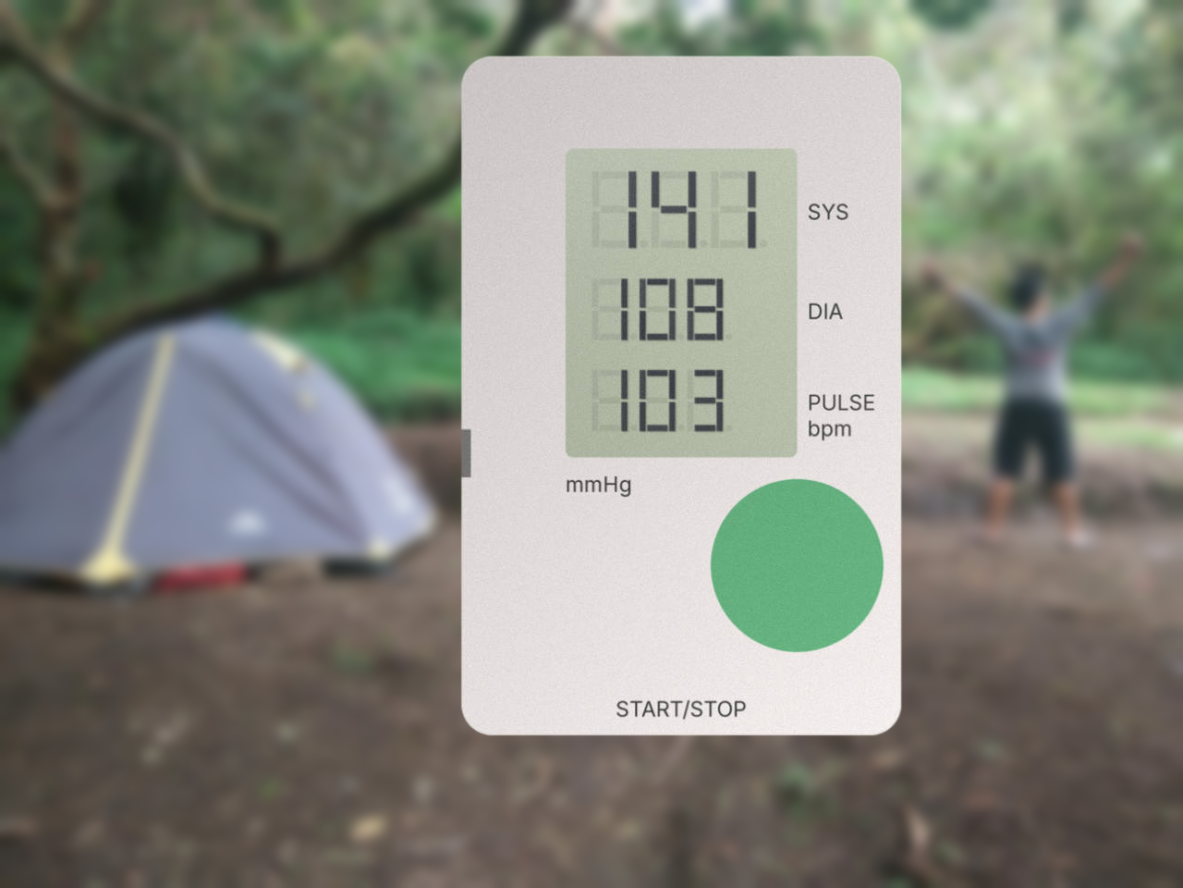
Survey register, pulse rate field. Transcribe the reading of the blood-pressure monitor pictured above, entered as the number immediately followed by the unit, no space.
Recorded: 103bpm
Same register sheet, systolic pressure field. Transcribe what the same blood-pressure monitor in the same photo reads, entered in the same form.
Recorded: 141mmHg
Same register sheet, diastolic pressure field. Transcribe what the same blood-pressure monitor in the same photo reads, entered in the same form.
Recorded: 108mmHg
